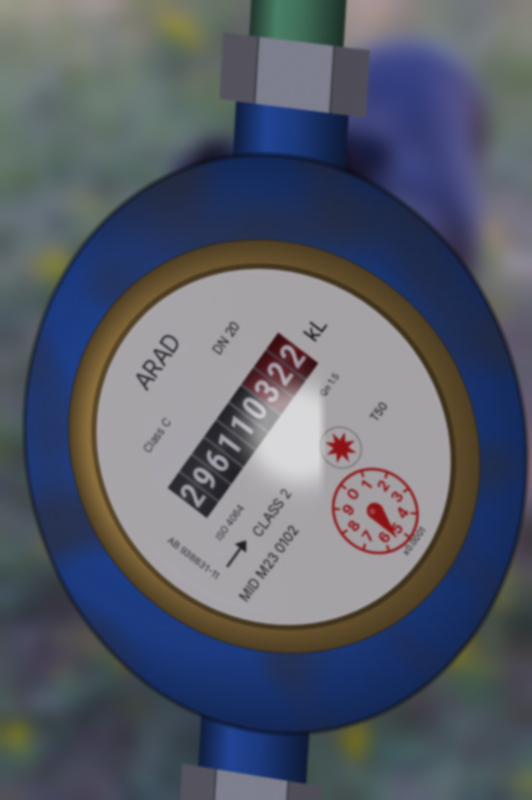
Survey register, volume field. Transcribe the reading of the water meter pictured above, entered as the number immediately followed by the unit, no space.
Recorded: 296110.3225kL
